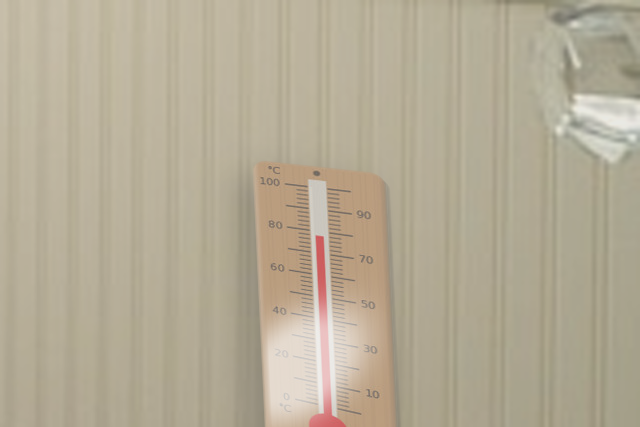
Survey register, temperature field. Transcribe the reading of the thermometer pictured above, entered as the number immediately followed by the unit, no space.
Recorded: 78°C
